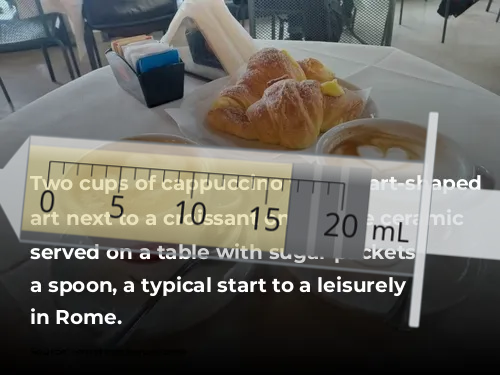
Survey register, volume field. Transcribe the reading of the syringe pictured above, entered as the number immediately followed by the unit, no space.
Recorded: 16.5mL
